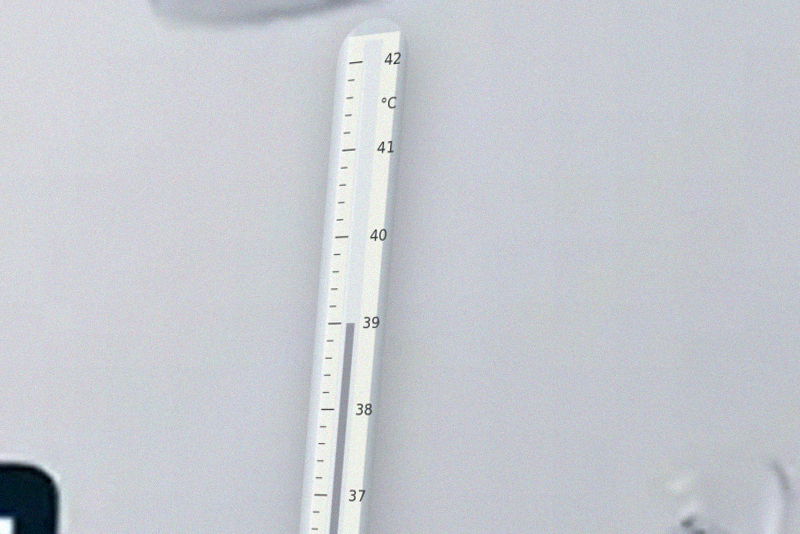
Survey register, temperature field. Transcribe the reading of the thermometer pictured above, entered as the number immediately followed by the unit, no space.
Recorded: 39°C
